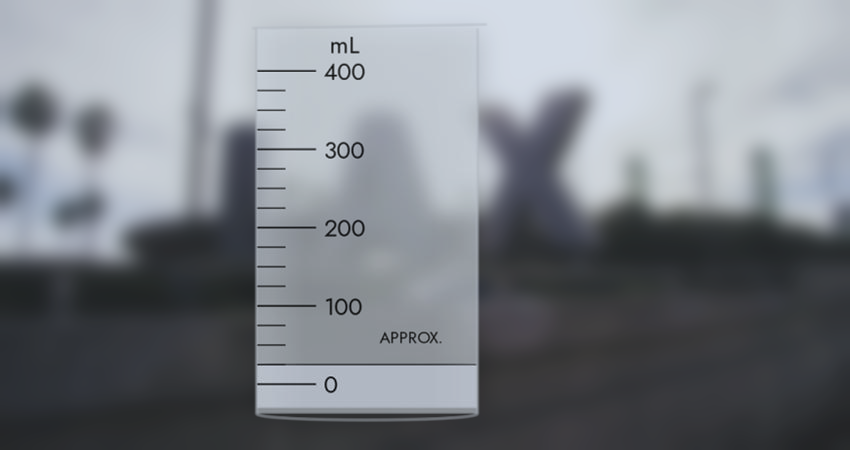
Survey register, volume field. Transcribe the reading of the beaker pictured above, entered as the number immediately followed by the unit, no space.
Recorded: 25mL
